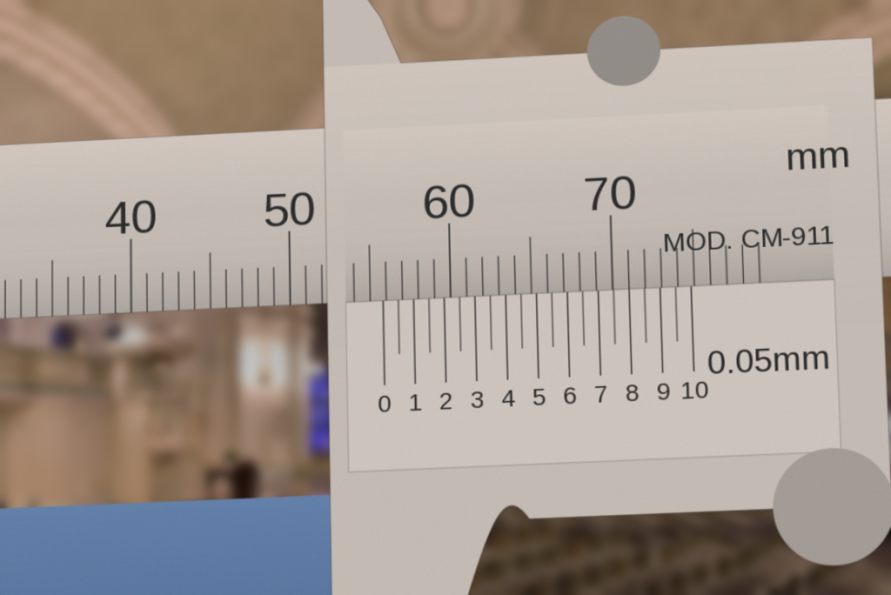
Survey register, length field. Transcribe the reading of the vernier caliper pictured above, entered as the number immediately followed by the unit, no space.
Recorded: 55.8mm
